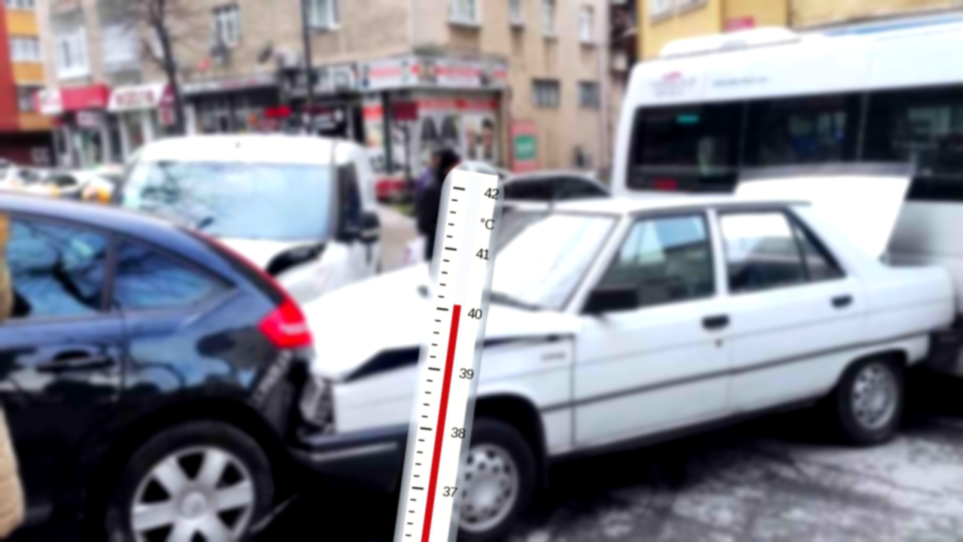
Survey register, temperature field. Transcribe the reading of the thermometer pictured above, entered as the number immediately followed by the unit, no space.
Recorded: 40.1°C
